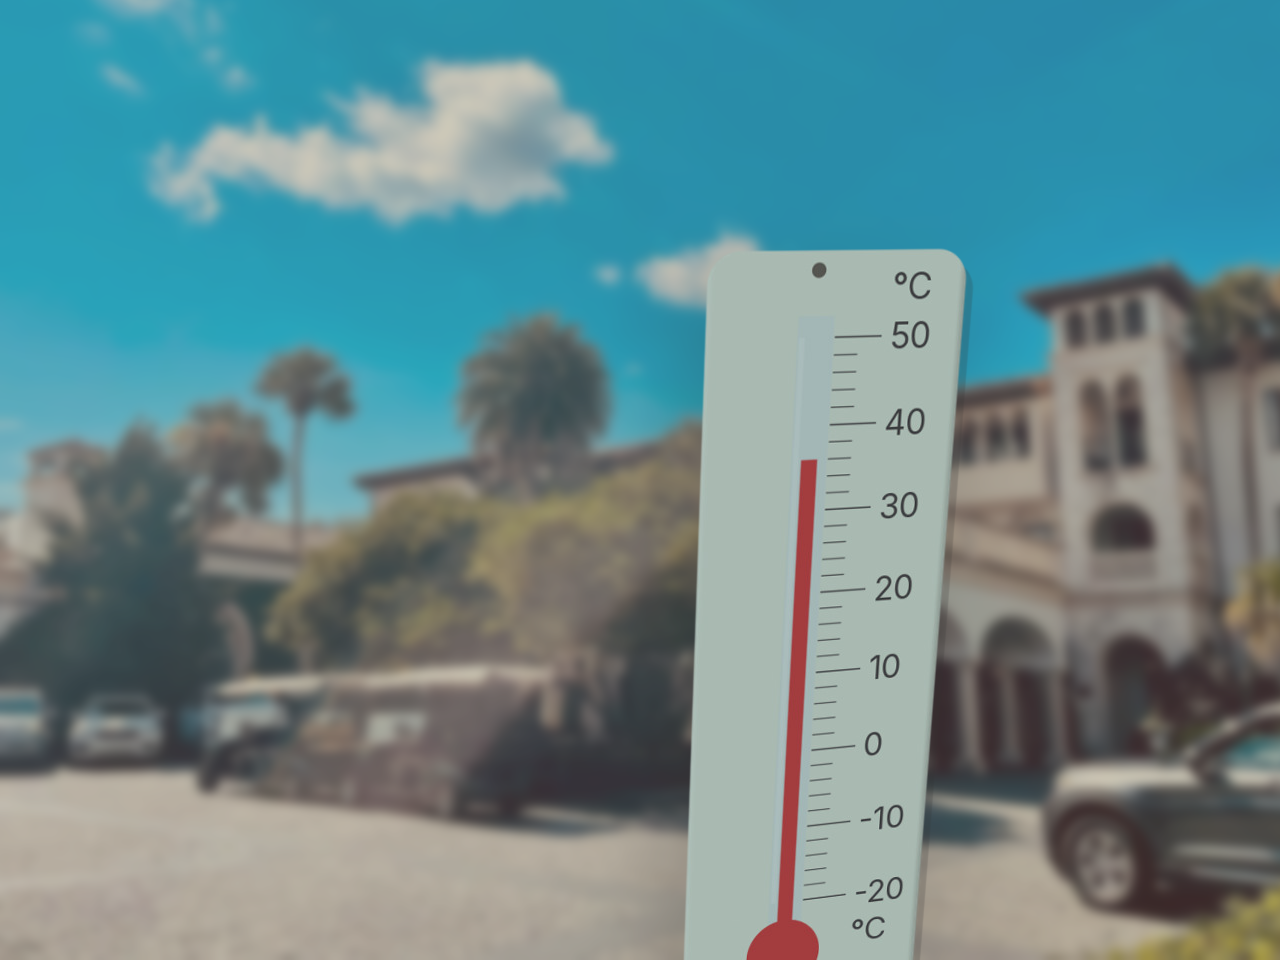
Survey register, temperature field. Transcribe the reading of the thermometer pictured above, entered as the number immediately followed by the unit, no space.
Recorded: 36°C
